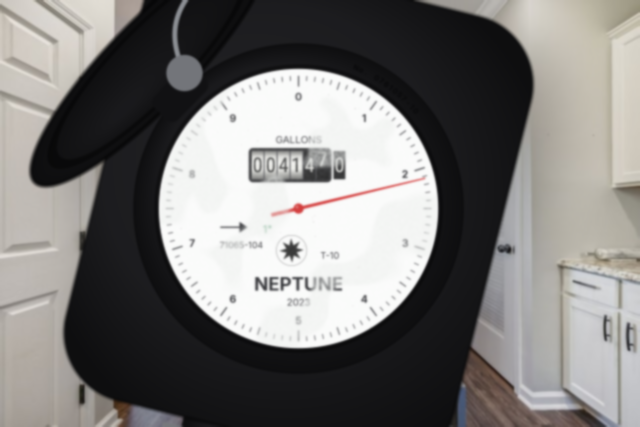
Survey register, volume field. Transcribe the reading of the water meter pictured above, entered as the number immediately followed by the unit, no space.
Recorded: 41472.1gal
